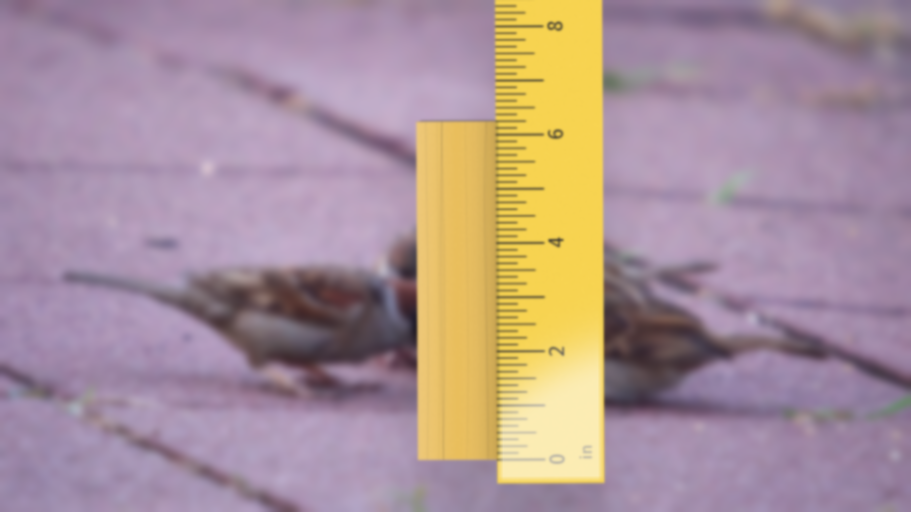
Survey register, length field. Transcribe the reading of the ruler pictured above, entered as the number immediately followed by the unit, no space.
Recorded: 6.25in
